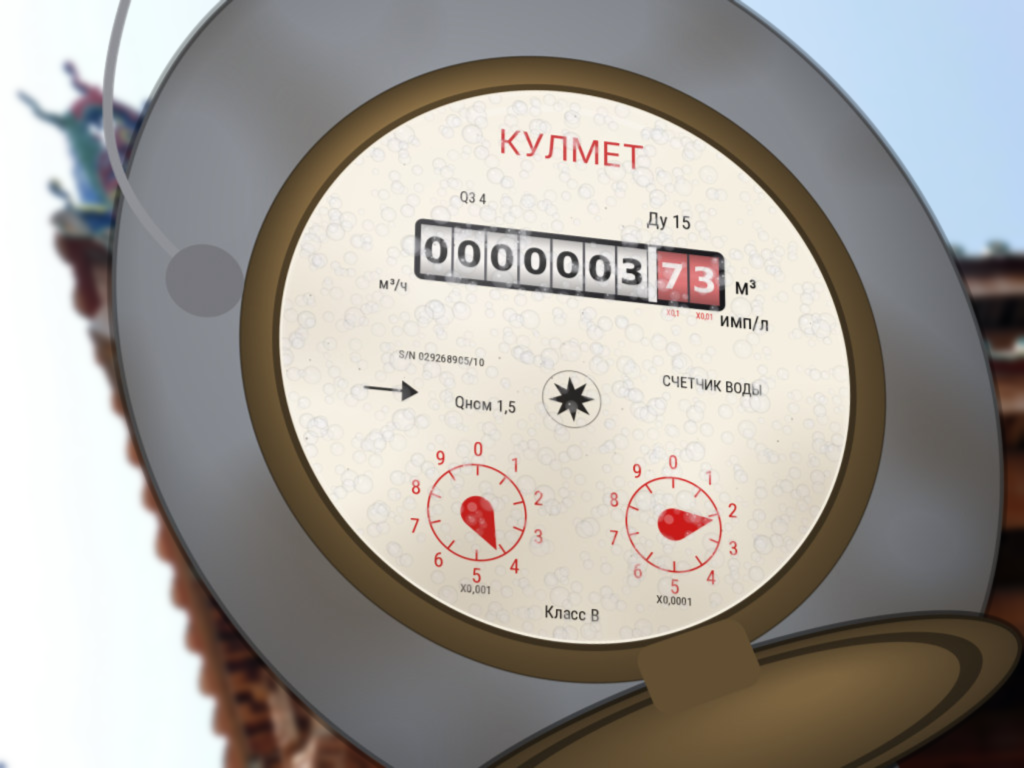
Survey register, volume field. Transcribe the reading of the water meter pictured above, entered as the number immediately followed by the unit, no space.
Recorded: 3.7342m³
